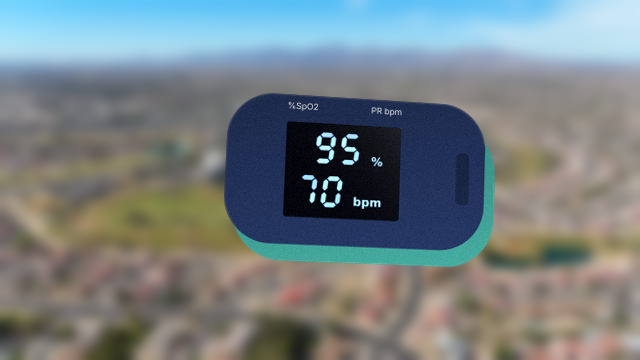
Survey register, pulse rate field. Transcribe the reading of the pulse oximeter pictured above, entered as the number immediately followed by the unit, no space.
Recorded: 70bpm
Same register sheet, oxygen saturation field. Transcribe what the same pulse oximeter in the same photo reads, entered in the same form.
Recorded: 95%
